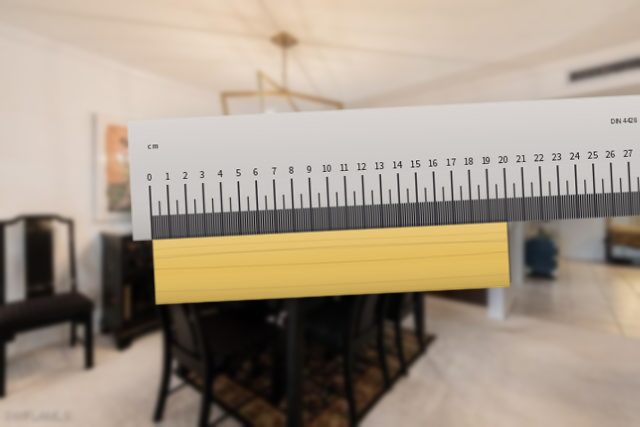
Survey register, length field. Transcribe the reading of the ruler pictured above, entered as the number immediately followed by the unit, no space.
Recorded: 20cm
